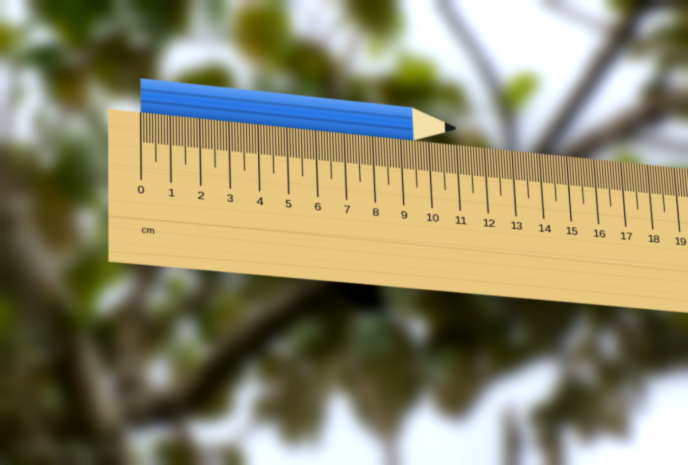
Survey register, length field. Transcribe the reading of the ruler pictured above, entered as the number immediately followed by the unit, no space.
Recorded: 11cm
